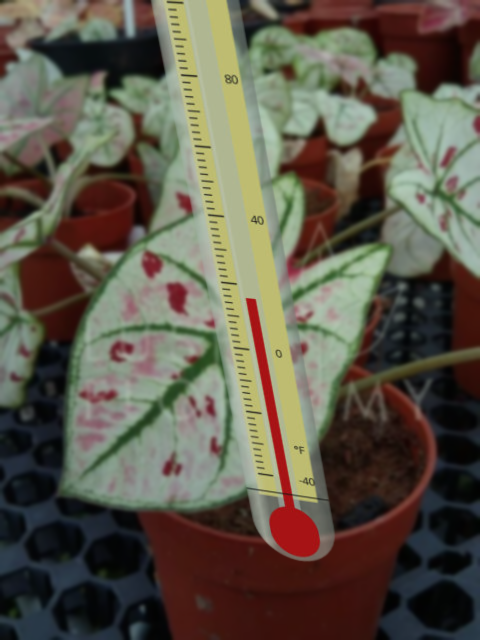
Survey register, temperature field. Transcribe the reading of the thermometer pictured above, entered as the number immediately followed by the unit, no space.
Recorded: 16°F
